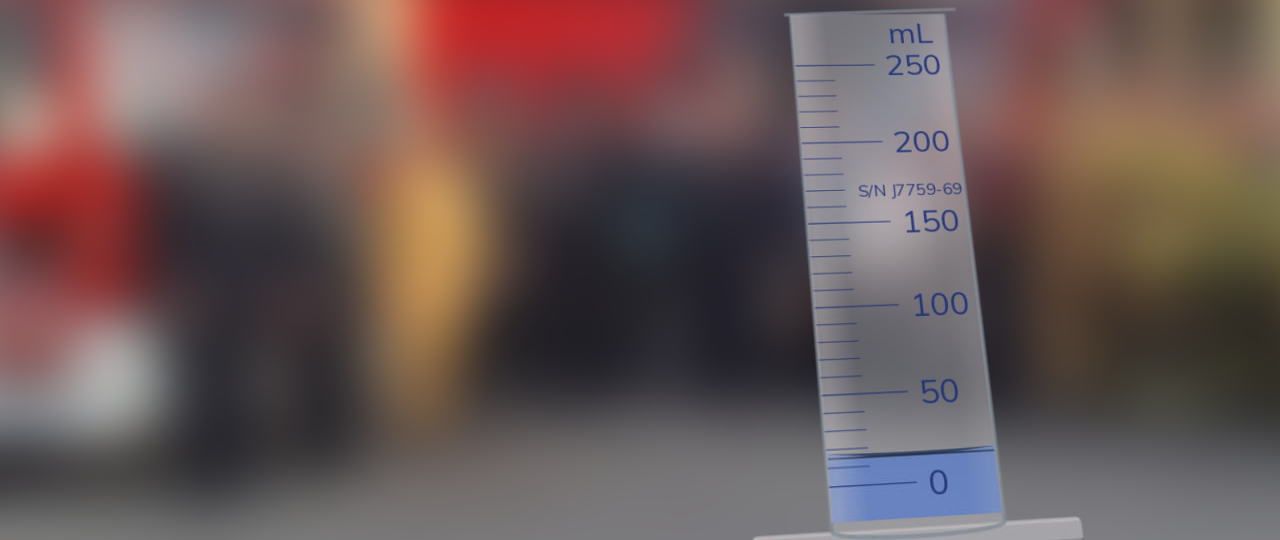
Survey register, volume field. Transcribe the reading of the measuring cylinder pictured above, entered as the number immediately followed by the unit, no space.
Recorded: 15mL
